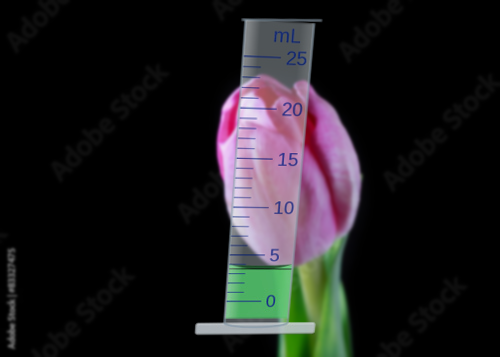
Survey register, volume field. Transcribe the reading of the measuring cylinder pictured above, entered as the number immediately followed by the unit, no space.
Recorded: 3.5mL
